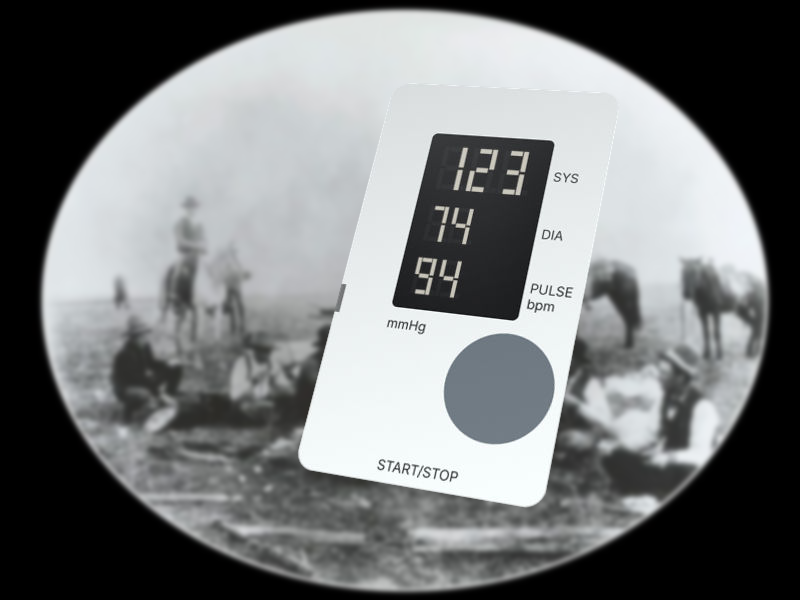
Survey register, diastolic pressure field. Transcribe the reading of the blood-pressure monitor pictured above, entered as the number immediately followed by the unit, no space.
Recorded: 74mmHg
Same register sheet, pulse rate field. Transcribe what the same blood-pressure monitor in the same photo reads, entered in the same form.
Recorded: 94bpm
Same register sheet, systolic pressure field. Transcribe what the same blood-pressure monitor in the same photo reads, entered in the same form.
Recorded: 123mmHg
